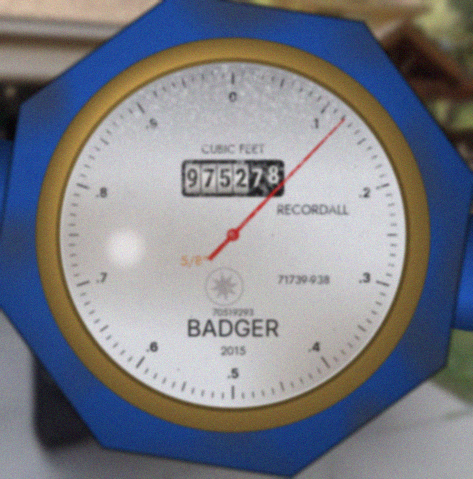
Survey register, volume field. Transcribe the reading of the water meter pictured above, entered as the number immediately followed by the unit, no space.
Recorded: 975278.12ft³
